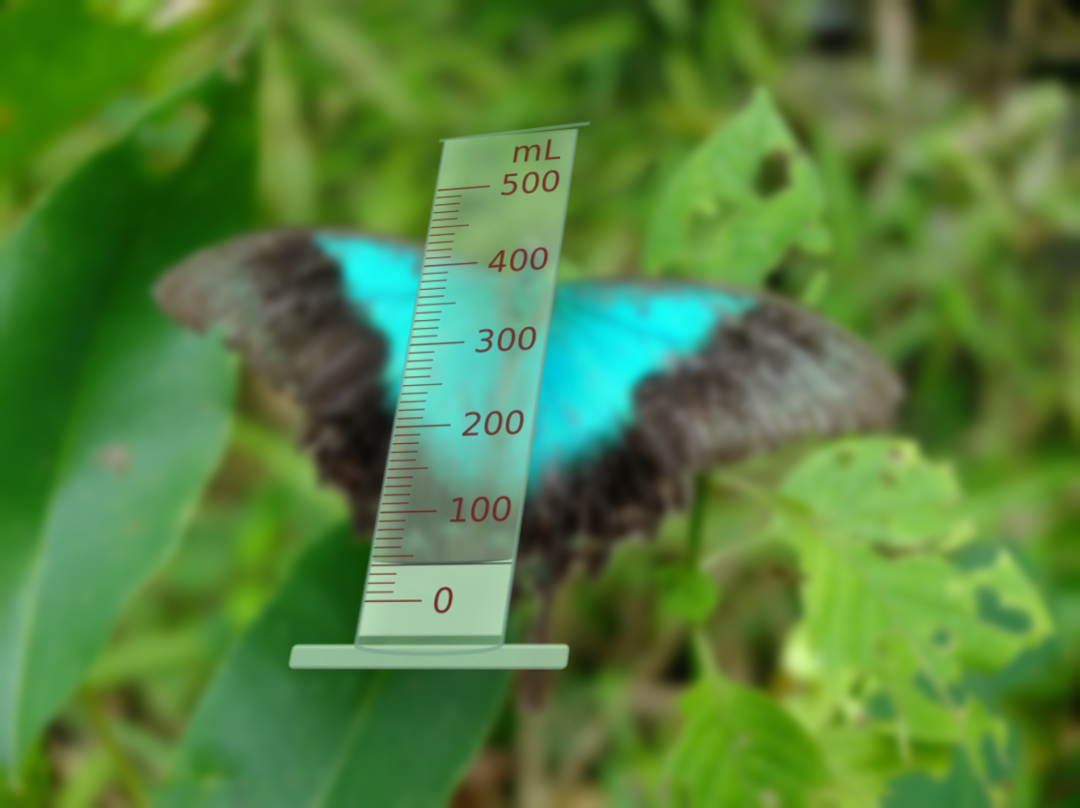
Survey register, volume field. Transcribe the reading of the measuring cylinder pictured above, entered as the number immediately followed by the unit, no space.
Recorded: 40mL
